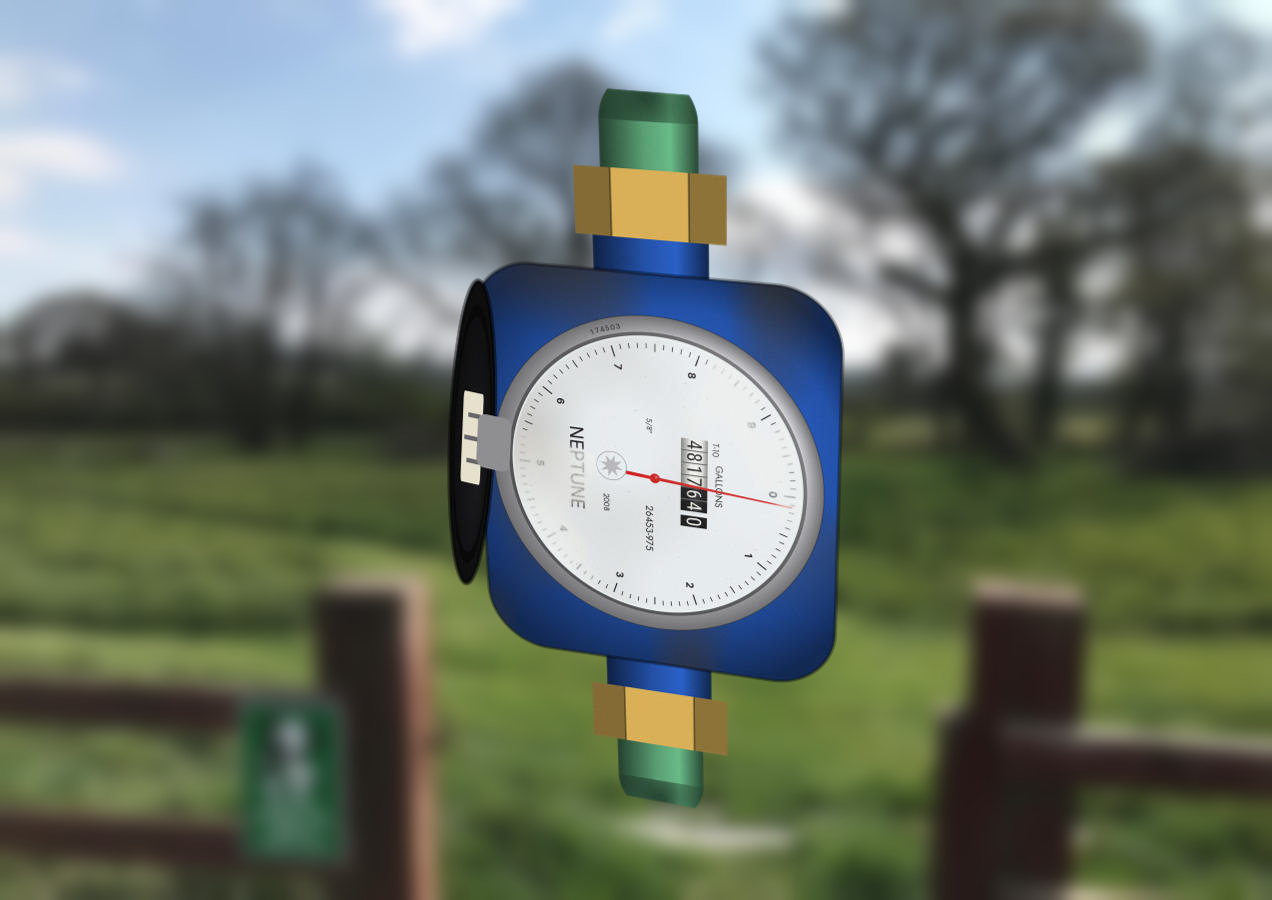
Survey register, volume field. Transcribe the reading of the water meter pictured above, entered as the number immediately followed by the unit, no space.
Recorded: 4817640.1gal
